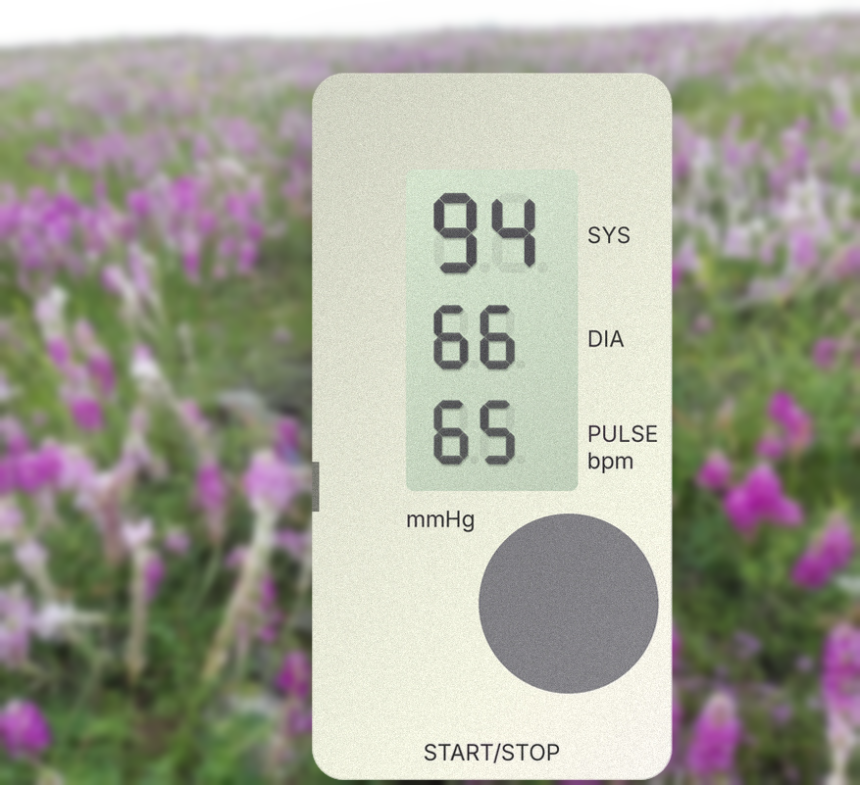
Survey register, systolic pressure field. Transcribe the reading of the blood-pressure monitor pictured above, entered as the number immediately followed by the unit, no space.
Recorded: 94mmHg
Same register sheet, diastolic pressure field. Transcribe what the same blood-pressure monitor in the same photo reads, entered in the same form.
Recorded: 66mmHg
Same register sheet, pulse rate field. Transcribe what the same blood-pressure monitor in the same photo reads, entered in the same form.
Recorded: 65bpm
